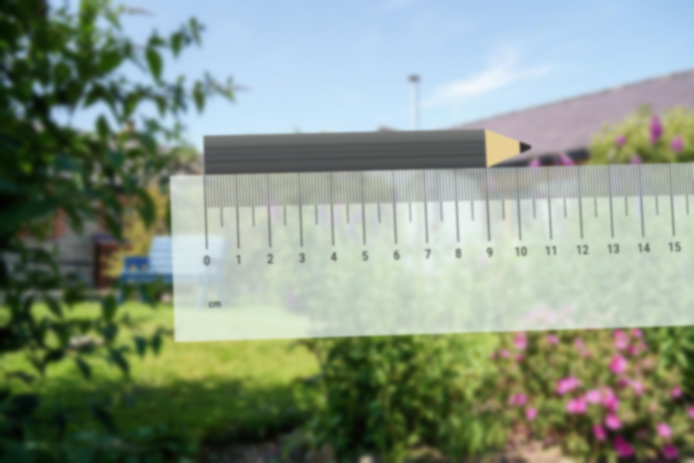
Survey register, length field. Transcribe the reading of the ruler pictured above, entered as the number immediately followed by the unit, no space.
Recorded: 10.5cm
